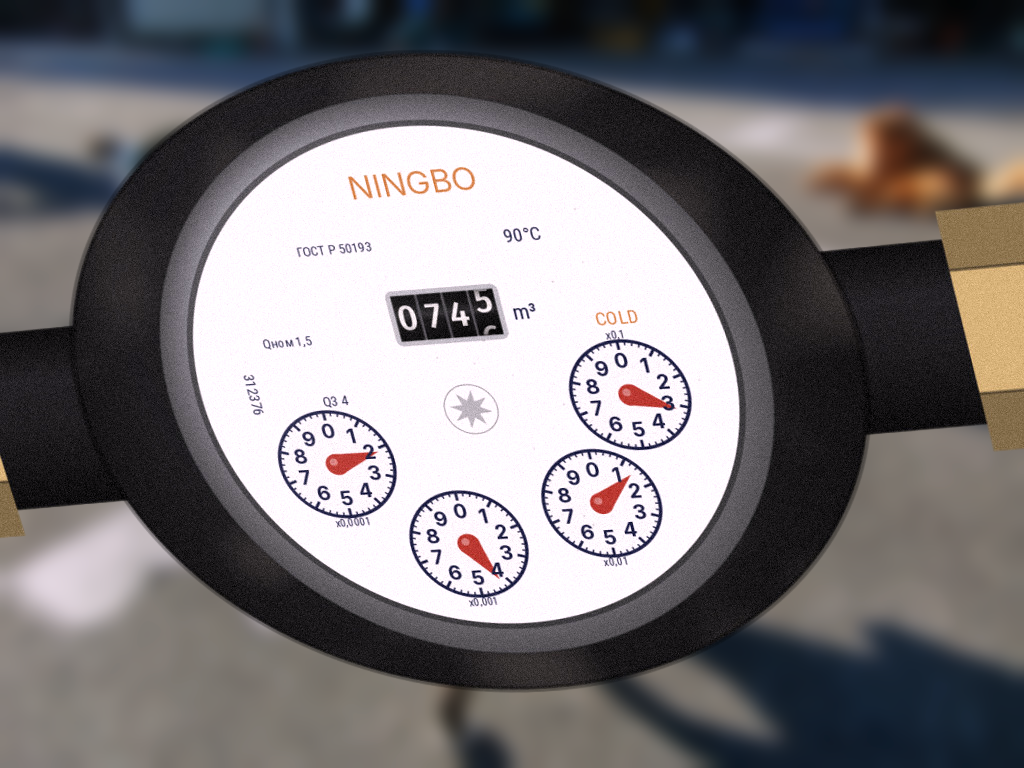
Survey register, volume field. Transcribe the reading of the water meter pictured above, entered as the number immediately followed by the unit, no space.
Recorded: 745.3142m³
